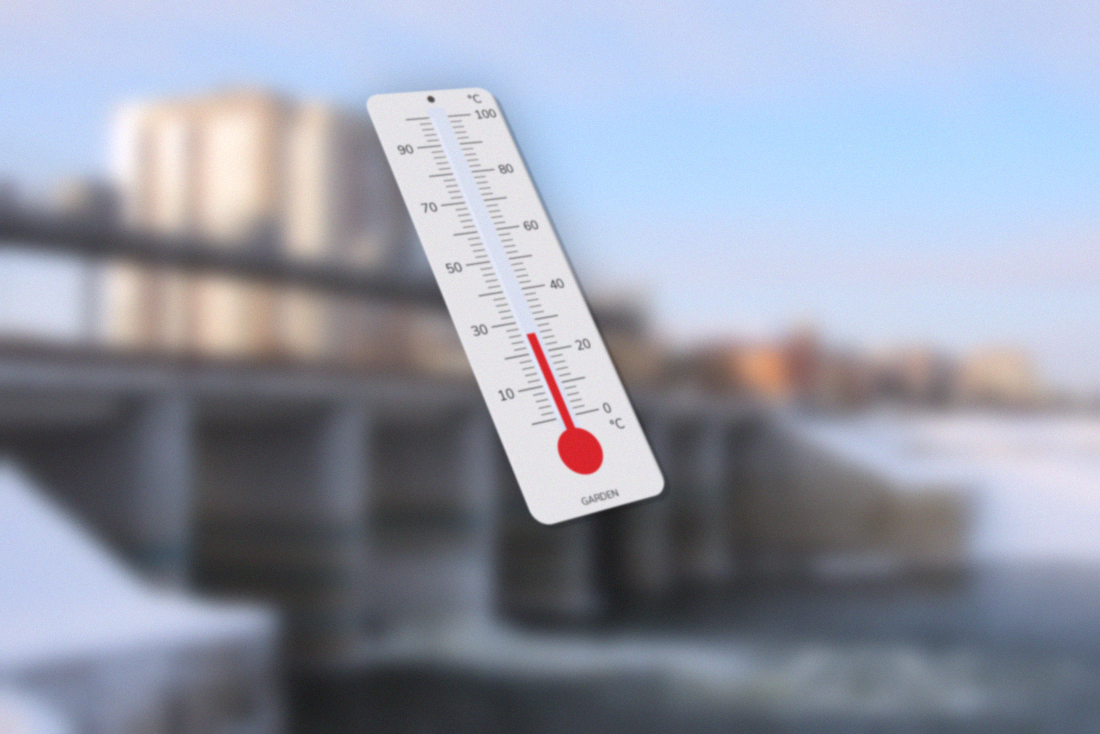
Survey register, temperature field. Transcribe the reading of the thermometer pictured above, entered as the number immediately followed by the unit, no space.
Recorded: 26°C
